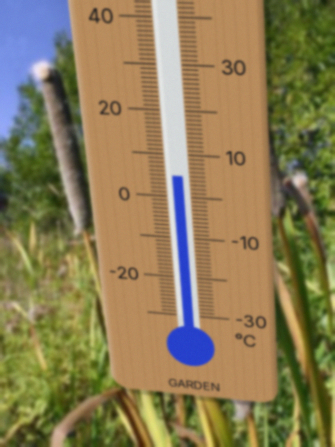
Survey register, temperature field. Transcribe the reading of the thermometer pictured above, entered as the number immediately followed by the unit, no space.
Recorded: 5°C
